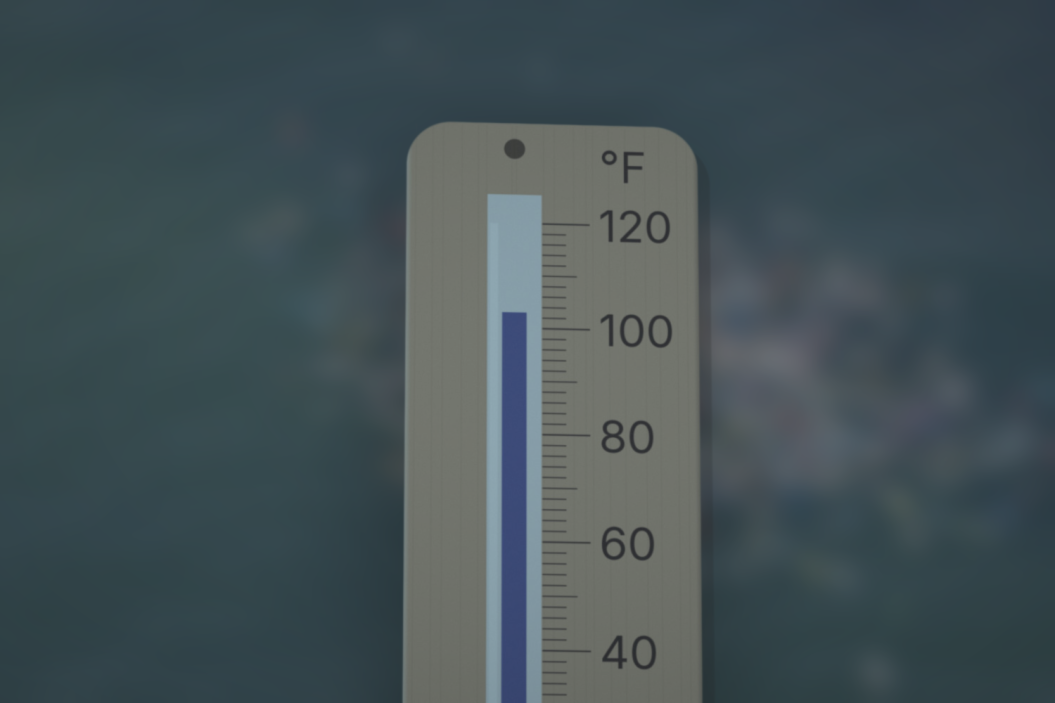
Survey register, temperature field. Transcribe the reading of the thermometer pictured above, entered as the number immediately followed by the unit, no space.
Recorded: 103°F
